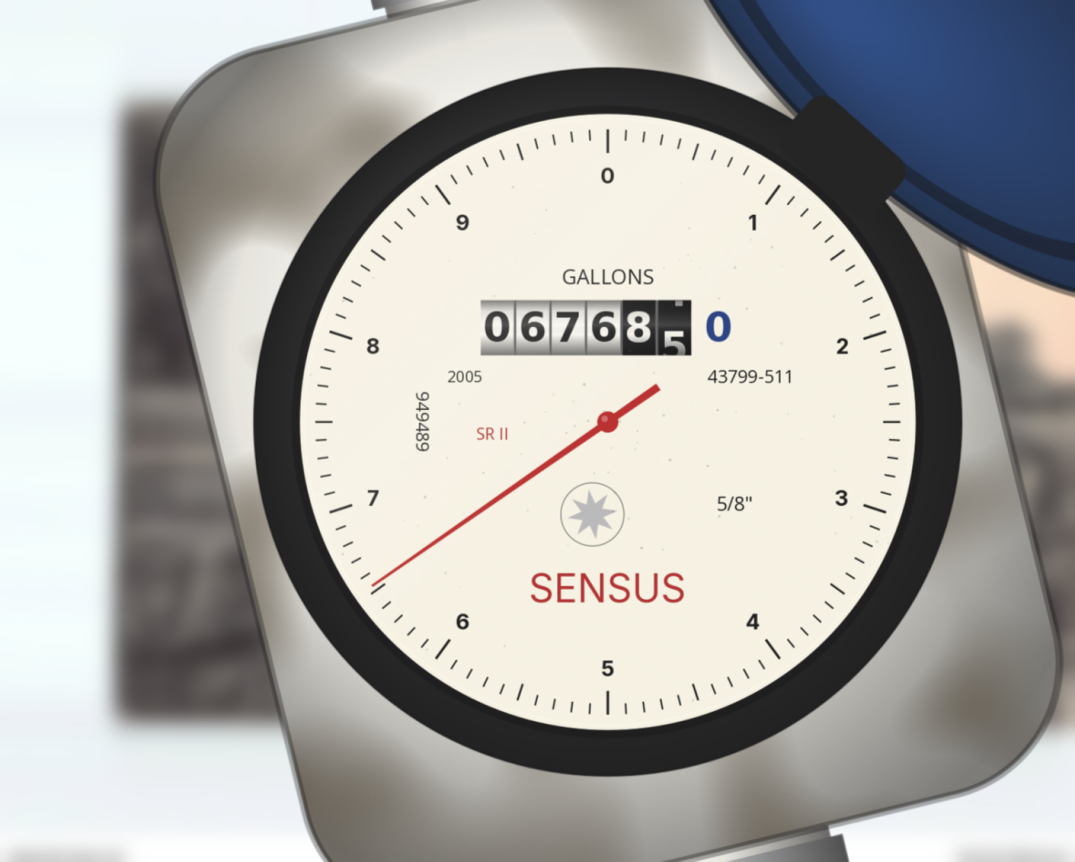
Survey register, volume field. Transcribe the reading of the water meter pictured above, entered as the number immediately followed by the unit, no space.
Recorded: 676846.5gal
